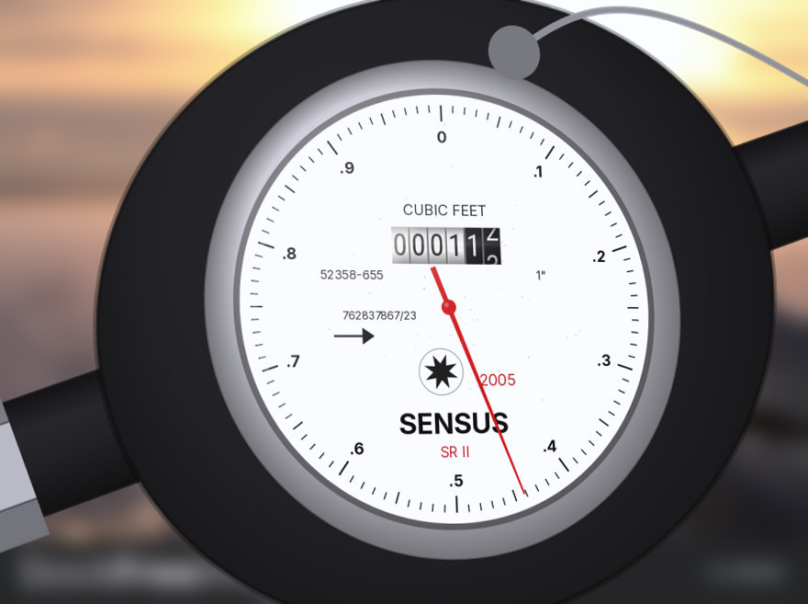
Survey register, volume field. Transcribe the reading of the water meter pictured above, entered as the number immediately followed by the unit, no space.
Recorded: 112.44ft³
